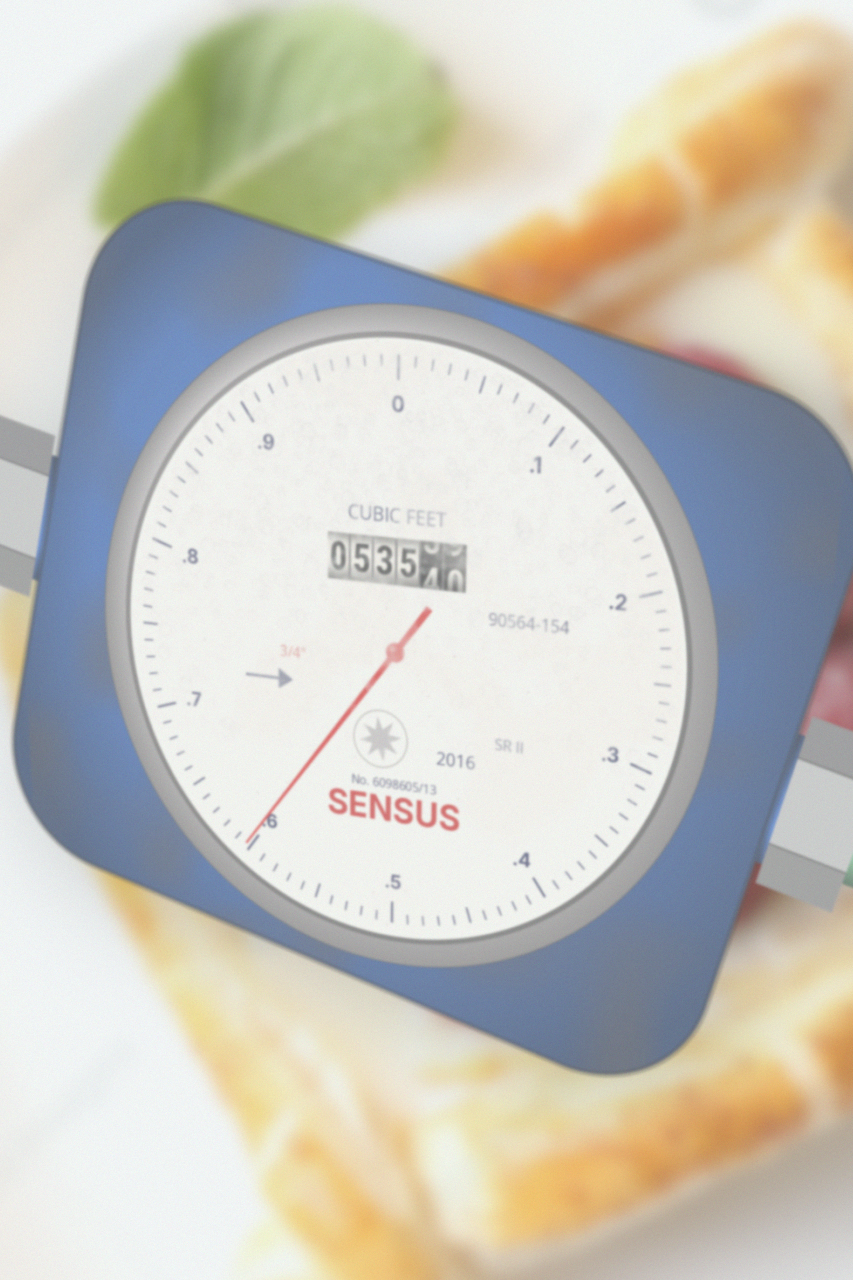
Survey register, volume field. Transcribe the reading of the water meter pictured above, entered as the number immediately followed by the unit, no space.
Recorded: 53539.60ft³
